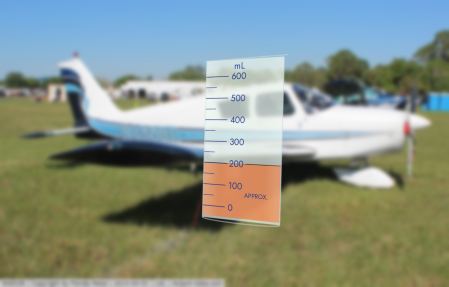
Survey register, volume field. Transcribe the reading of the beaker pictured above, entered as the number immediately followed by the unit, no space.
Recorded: 200mL
